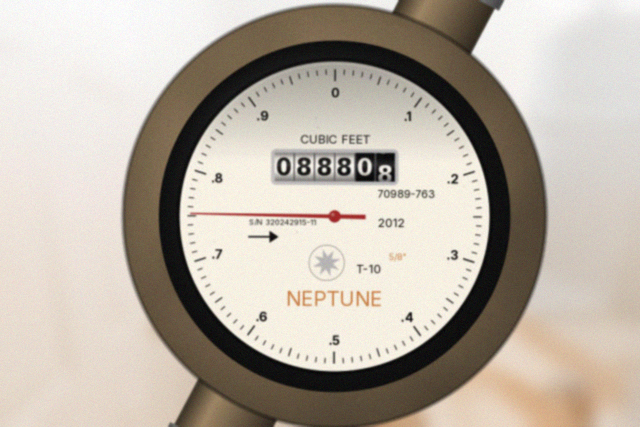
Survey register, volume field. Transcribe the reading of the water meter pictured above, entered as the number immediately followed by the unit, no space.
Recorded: 88807.75ft³
